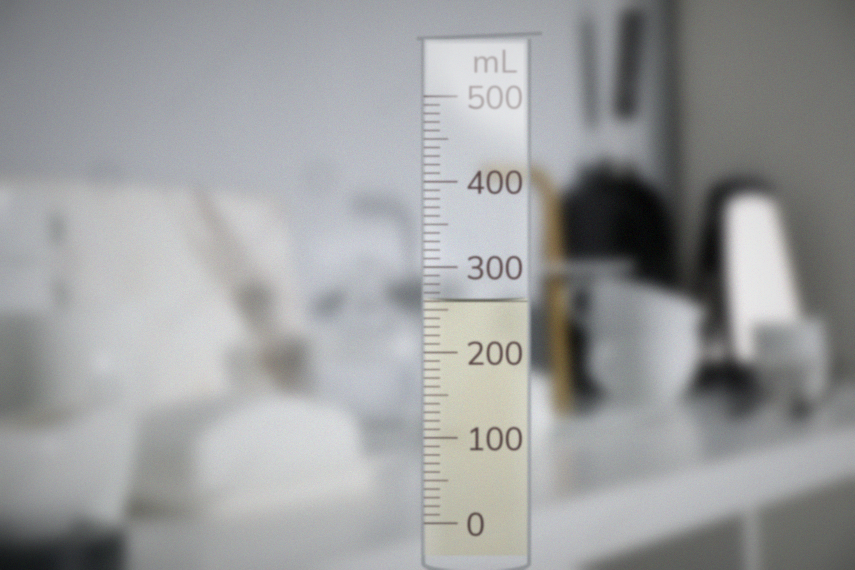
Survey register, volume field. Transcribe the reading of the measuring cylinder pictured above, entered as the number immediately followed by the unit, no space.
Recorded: 260mL
